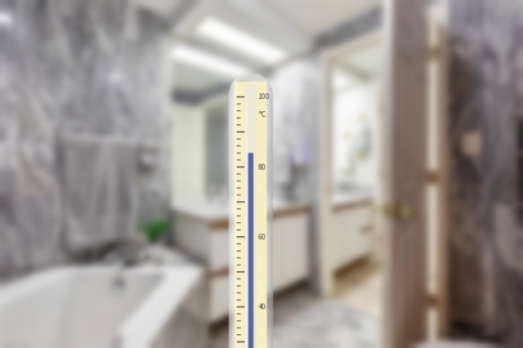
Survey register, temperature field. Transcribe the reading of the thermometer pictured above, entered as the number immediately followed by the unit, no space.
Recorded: 84°C
